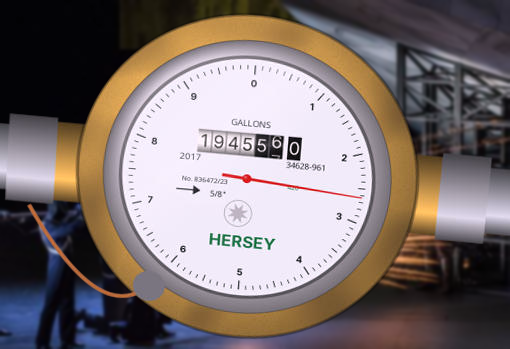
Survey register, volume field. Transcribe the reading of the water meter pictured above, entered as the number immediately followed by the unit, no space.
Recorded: 1945562.6gal
